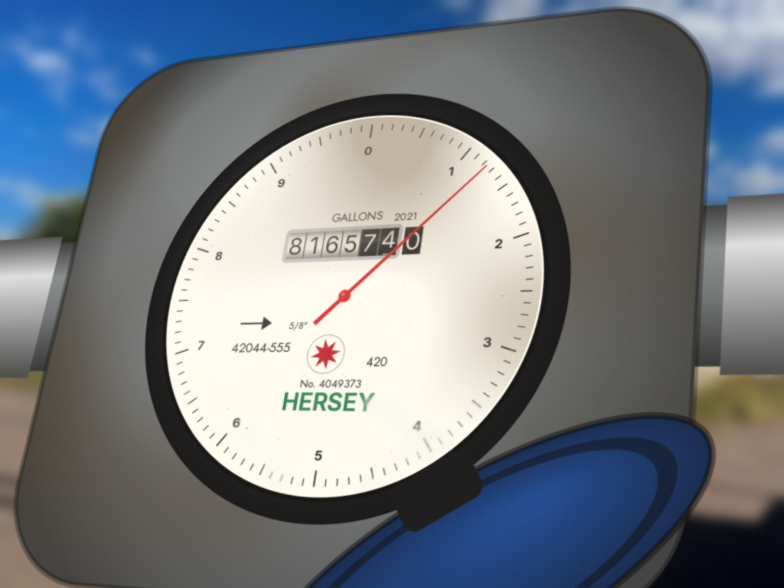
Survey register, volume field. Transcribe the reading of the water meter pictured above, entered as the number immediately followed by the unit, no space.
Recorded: 8165741.2gal
